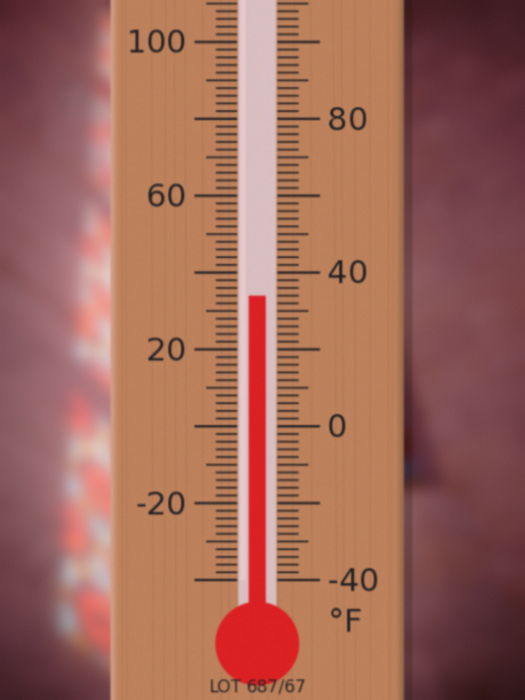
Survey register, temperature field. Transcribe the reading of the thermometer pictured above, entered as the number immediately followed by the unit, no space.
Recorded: 34°F
